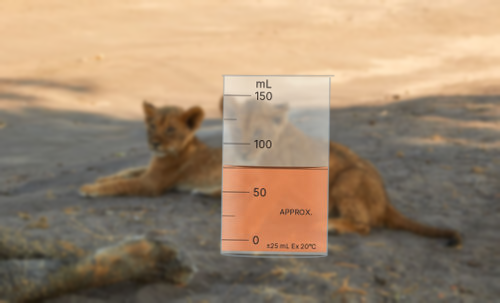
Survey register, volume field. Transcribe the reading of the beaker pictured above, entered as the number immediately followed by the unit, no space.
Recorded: 75mL
